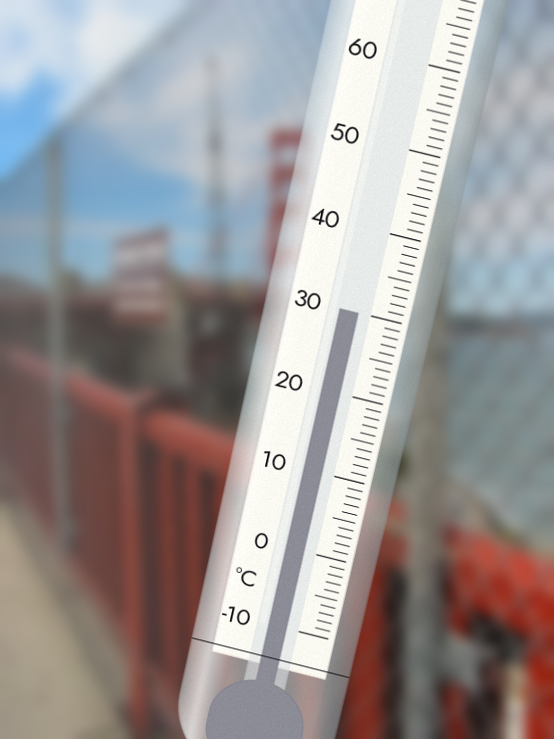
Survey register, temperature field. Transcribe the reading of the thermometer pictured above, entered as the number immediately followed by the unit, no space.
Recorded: 30°C
